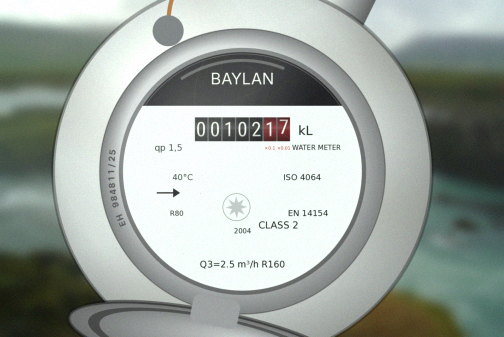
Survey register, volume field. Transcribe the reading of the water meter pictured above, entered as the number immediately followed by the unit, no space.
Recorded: 102.17kL
